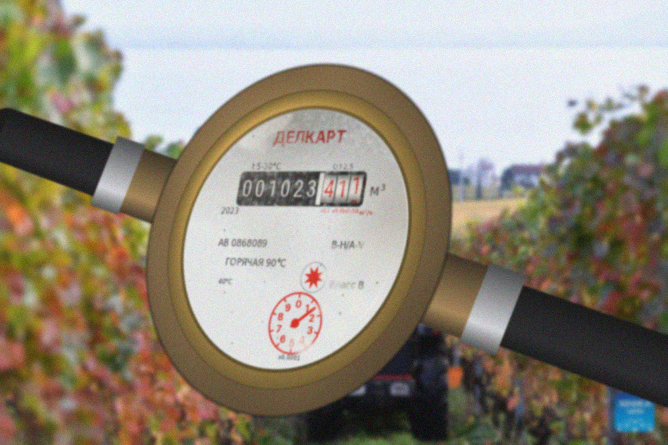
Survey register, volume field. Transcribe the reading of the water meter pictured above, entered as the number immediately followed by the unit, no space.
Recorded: 1023.4111m³
